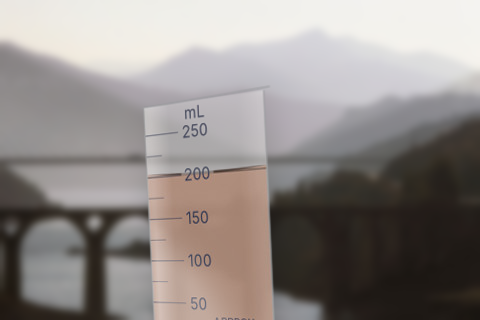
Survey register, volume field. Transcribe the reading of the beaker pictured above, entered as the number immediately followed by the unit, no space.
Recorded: 200mL
